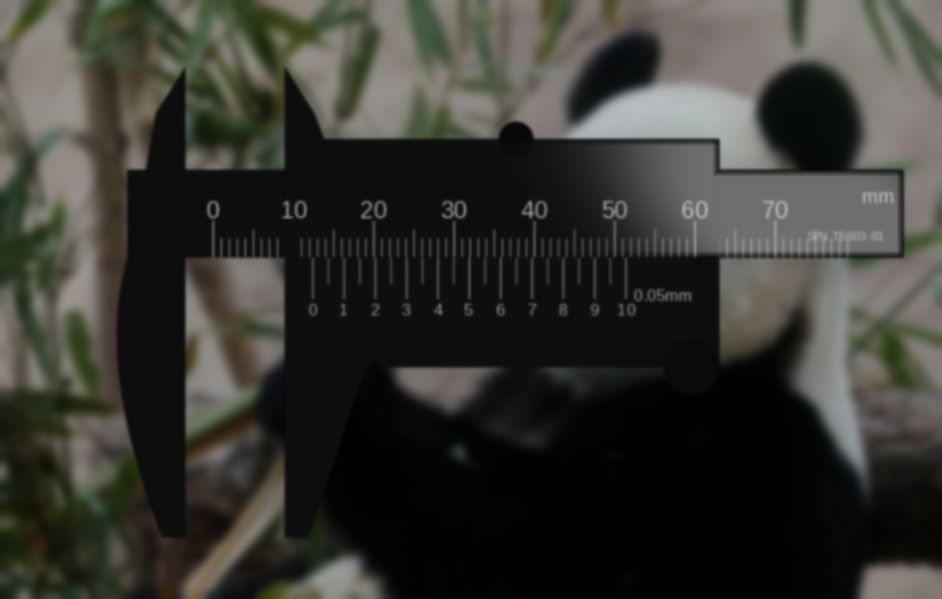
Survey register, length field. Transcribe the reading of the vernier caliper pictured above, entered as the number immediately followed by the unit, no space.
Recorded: 12.4mm
